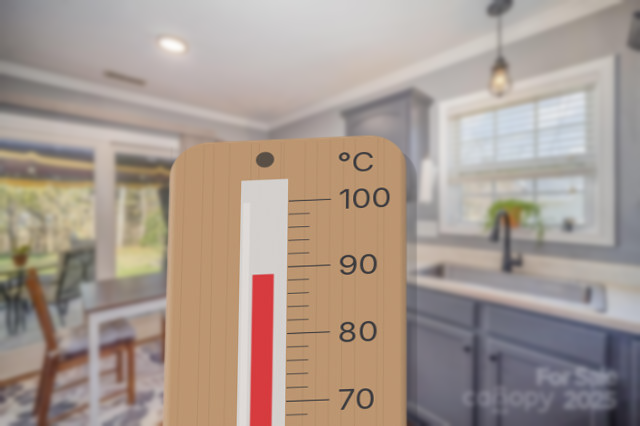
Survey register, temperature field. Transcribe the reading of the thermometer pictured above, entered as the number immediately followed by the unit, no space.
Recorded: 89°C
